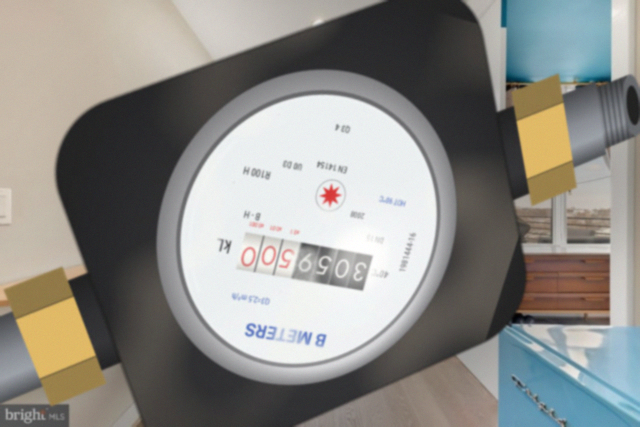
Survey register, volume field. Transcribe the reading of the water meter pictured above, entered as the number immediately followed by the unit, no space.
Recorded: 3059.500kL
